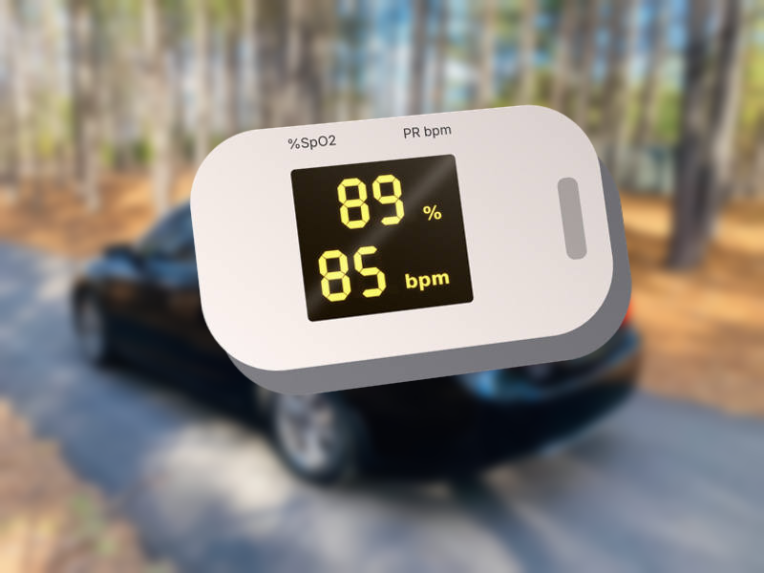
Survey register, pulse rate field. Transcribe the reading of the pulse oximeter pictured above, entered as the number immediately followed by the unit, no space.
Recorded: 85bpm
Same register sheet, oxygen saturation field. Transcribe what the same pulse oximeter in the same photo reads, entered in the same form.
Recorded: 89%
